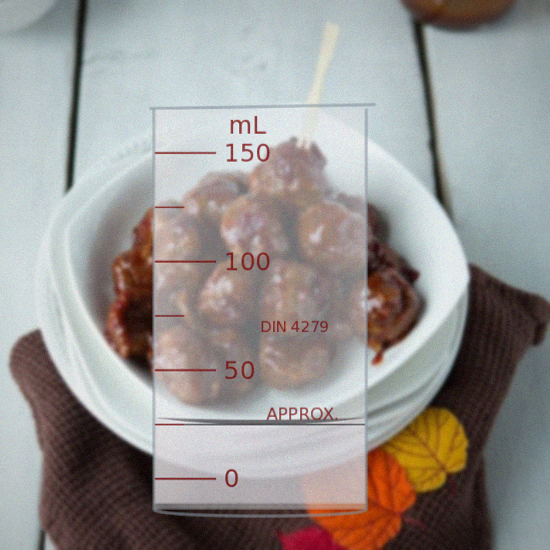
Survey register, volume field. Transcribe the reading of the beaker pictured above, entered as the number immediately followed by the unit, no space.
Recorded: 25mL
